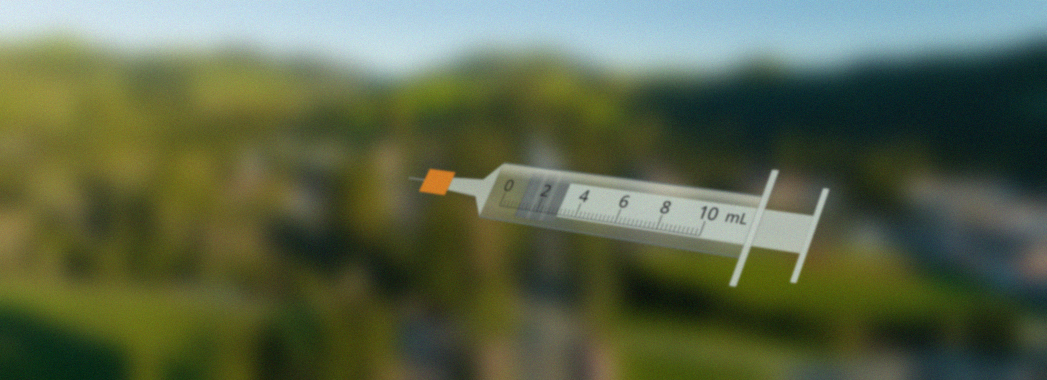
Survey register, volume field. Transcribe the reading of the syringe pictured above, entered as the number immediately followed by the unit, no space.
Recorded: 1mL
